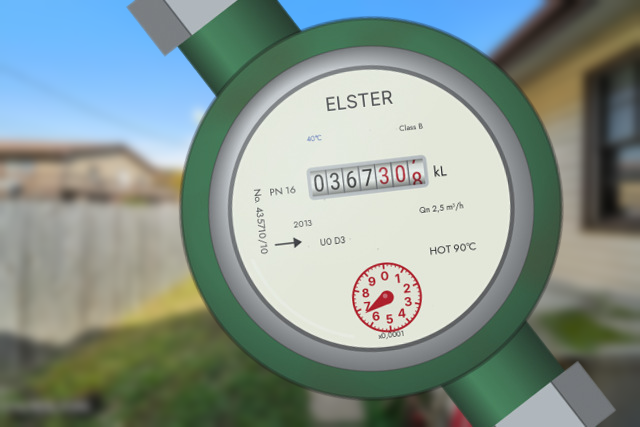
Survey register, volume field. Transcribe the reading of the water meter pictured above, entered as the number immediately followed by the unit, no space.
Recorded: 367.3076kL
